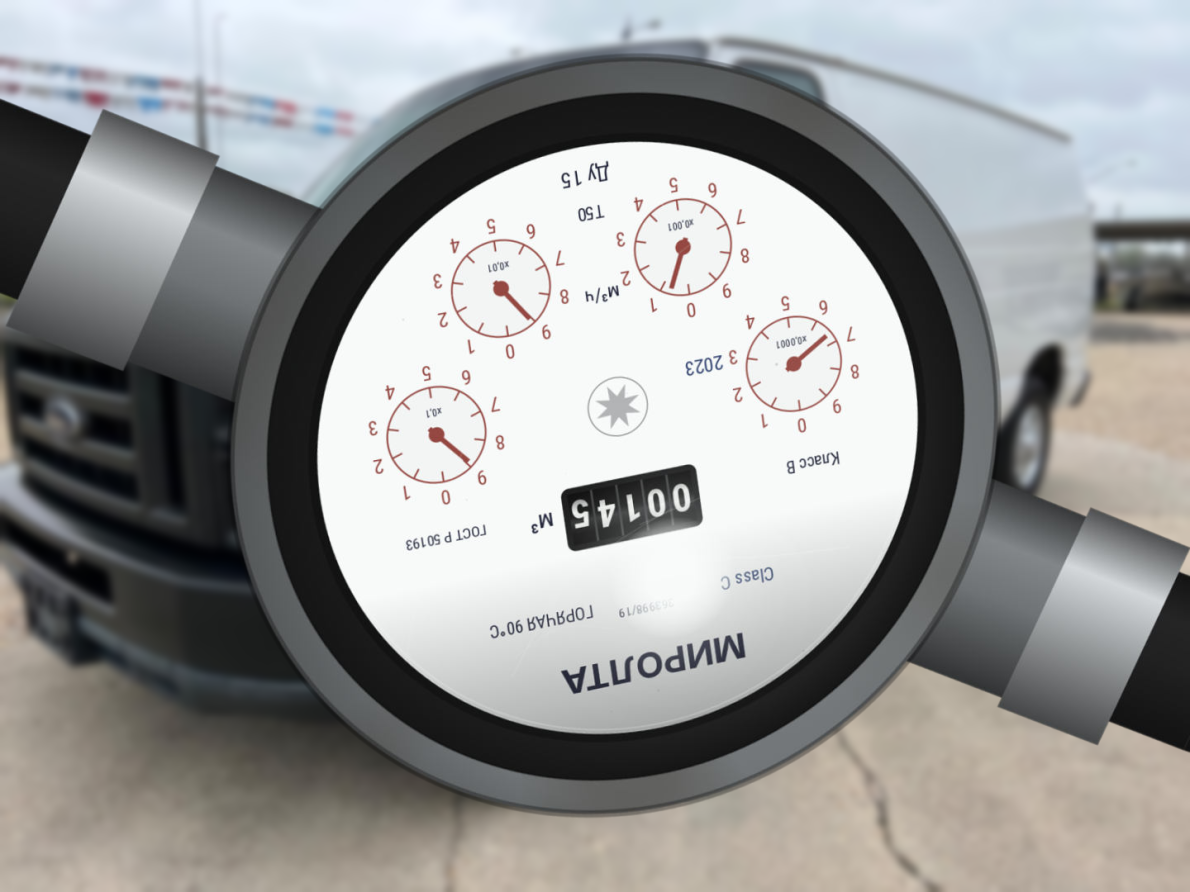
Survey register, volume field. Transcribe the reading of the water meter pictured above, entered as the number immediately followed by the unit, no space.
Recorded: 144.8906m³
